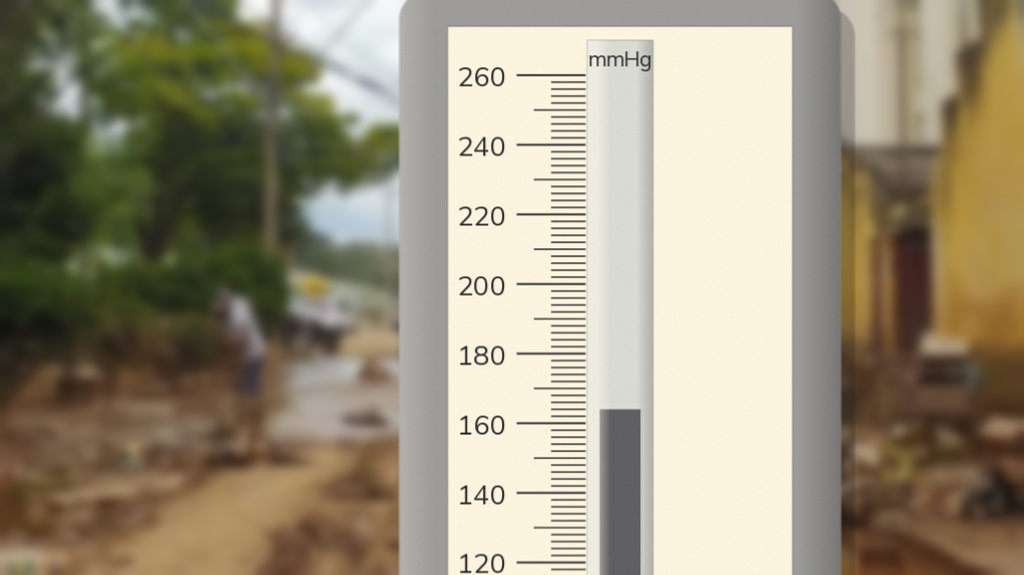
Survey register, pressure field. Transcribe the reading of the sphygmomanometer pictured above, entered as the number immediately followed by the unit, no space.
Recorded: 164mmHg
